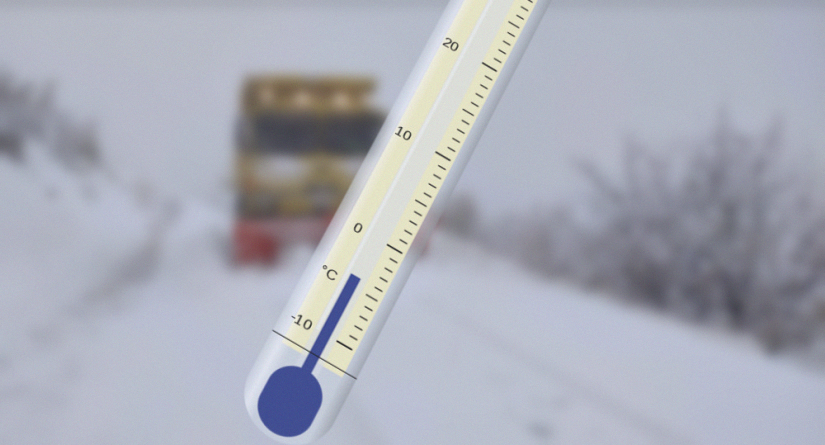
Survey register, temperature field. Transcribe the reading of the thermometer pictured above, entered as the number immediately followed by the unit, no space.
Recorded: -4°C
